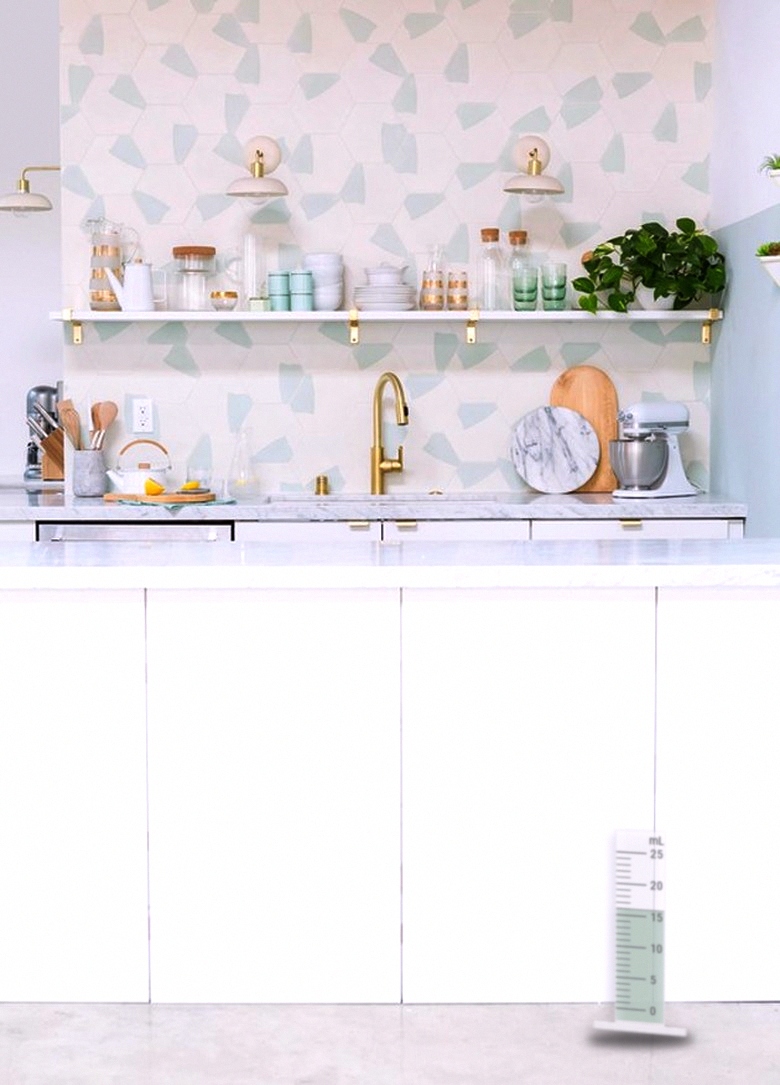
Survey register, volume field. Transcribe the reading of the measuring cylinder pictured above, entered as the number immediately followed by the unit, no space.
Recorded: 16mL
